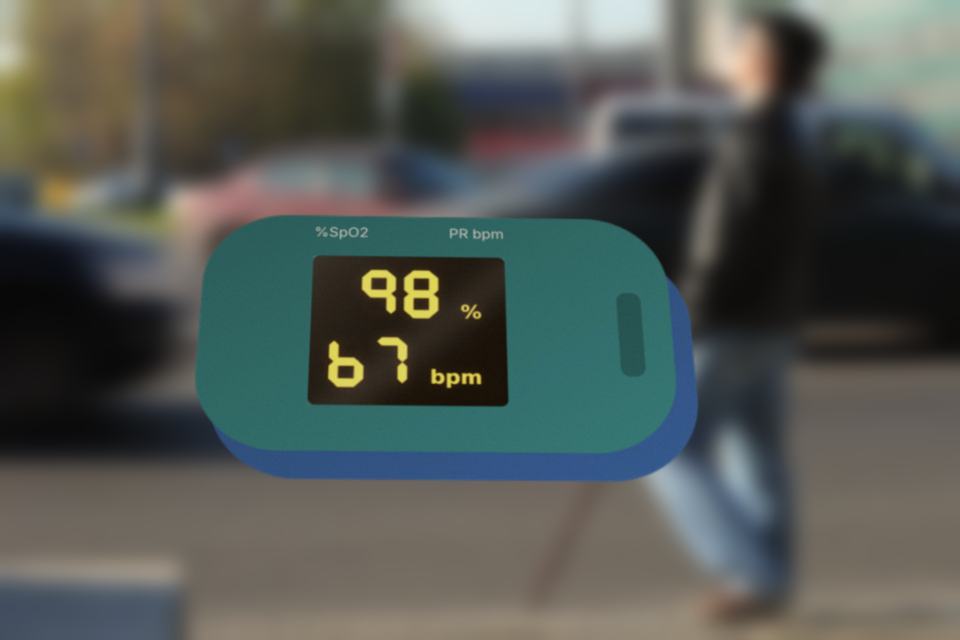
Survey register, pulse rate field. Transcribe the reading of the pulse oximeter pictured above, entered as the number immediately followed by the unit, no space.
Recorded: 67bpm
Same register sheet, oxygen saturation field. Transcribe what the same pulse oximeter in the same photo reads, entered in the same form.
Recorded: 98%
